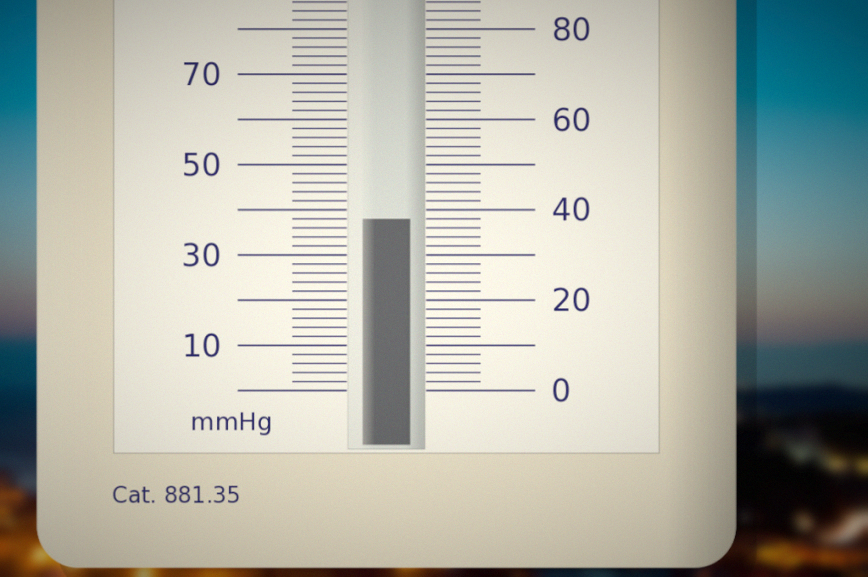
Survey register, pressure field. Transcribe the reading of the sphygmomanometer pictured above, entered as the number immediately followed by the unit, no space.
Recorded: 38mmHg
